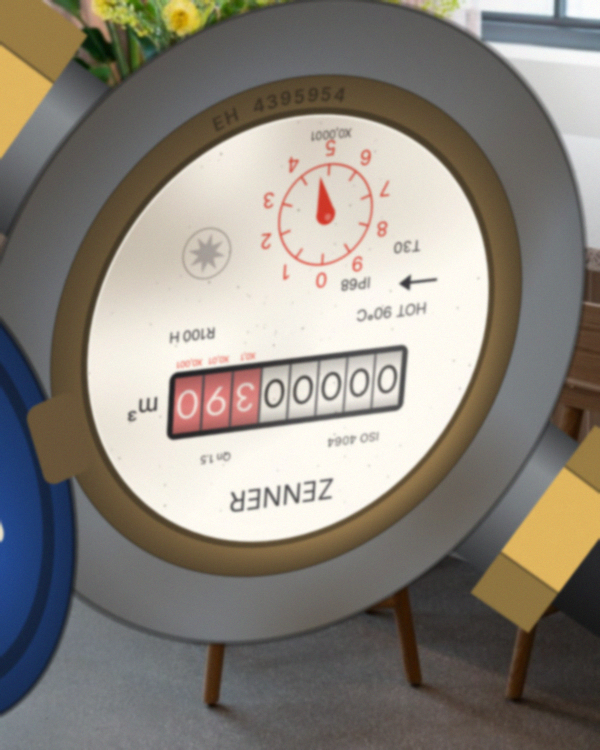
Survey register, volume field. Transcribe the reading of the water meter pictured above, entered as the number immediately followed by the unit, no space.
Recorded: 0.3904m³
